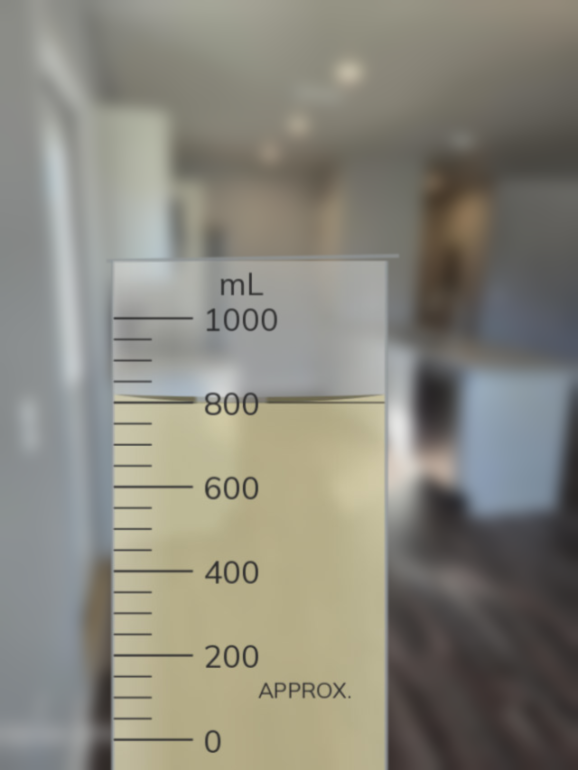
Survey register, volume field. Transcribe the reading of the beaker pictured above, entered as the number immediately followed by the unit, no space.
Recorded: 800mL
